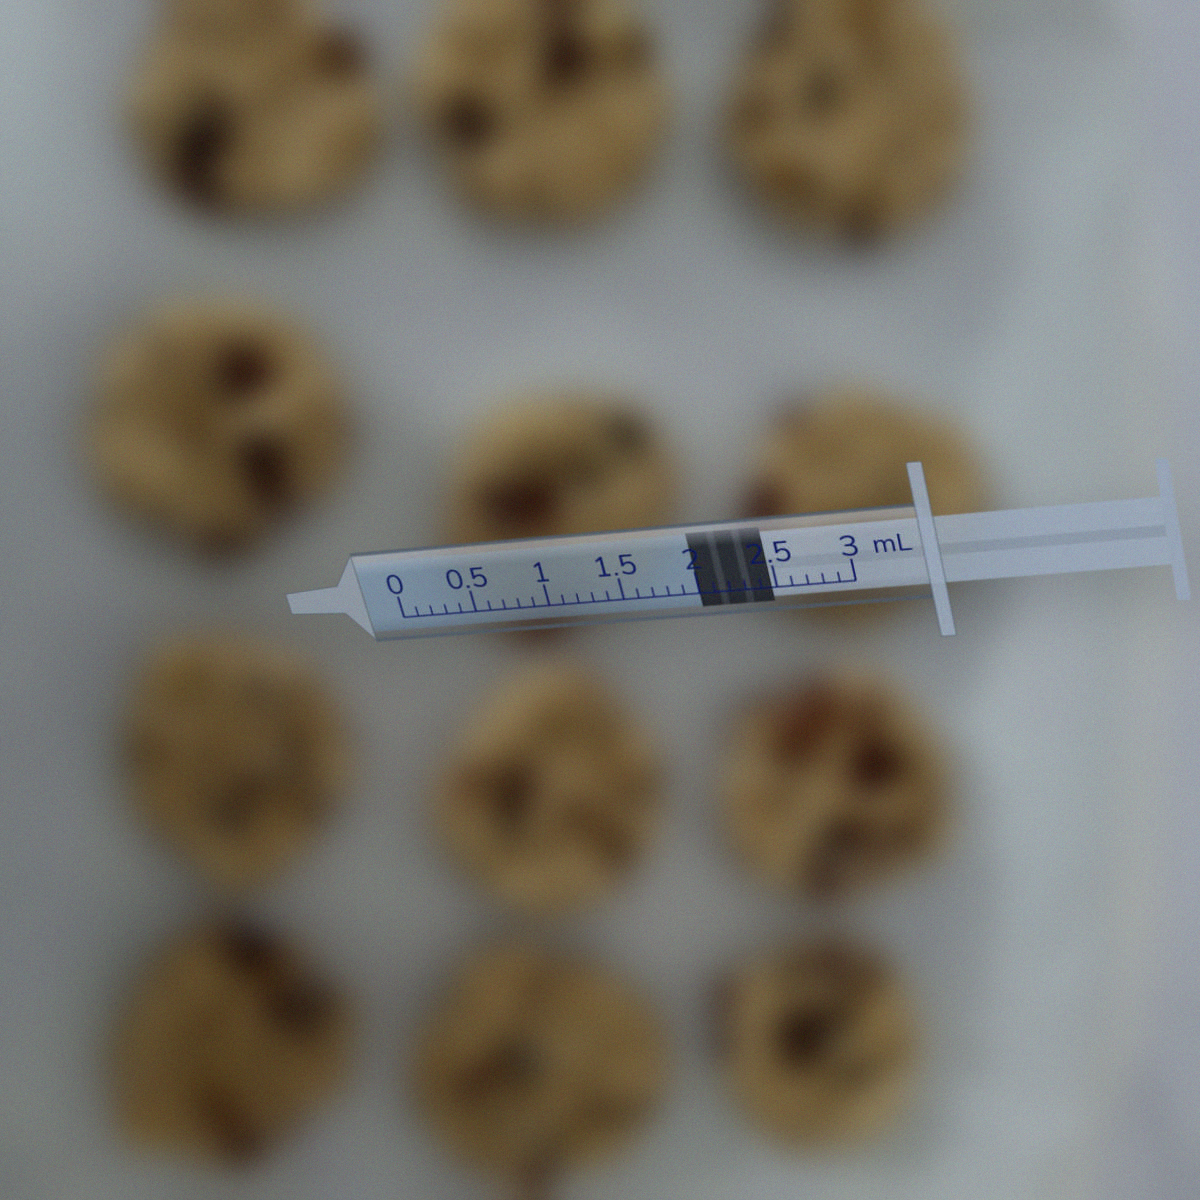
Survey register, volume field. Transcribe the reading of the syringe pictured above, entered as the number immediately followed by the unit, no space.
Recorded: 2mL
